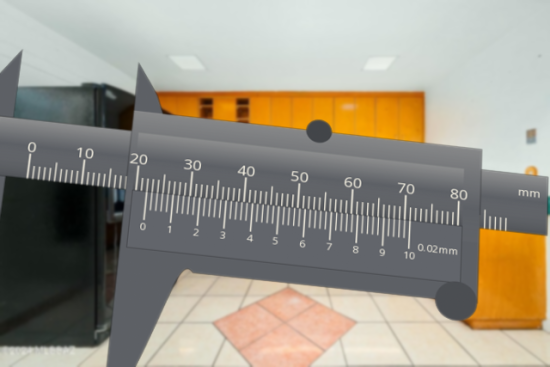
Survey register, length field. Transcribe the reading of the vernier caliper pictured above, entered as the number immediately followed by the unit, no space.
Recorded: 22.0mm
